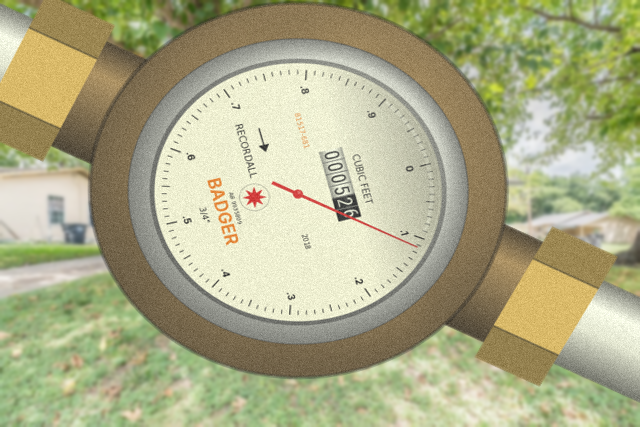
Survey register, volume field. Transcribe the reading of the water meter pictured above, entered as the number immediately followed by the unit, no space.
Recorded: 526.11ft³
